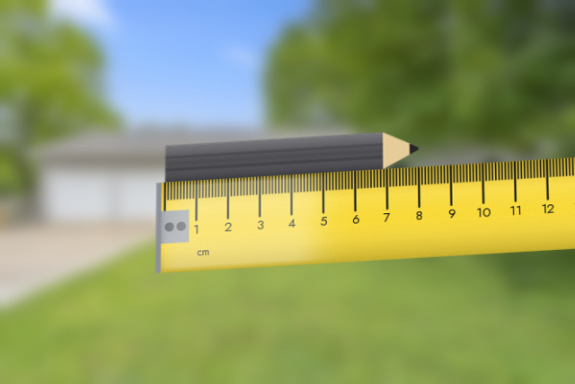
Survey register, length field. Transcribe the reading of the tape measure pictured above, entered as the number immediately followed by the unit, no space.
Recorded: 8cm
